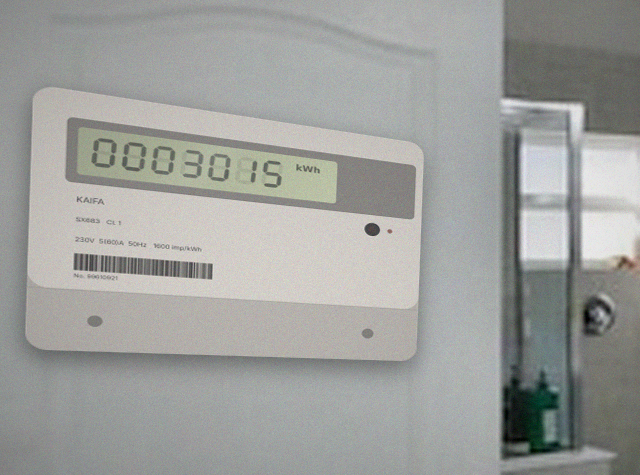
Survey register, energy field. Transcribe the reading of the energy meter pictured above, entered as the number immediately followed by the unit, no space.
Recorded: 3015kWh
